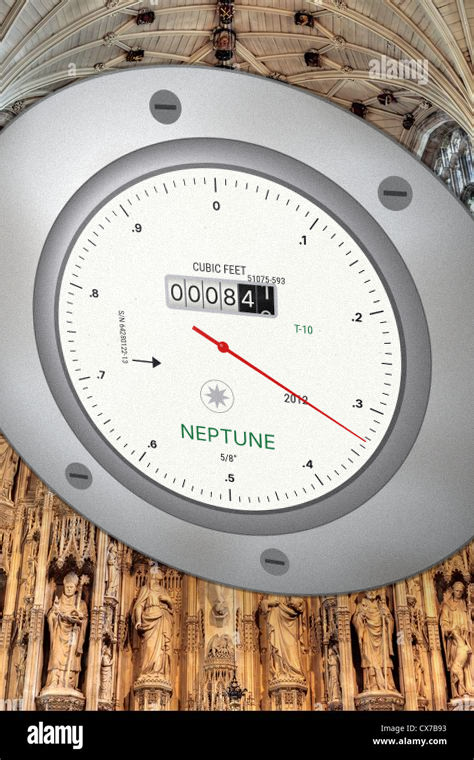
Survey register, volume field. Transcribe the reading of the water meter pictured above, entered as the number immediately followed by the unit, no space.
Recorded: 841.33ft³
